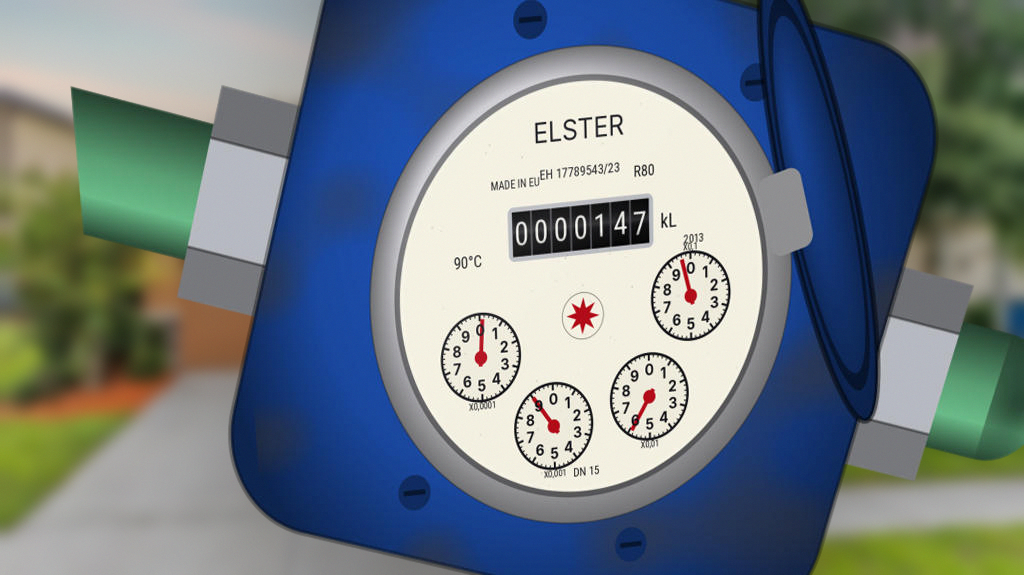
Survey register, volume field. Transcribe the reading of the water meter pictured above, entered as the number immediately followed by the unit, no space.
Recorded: 146.9590kL
